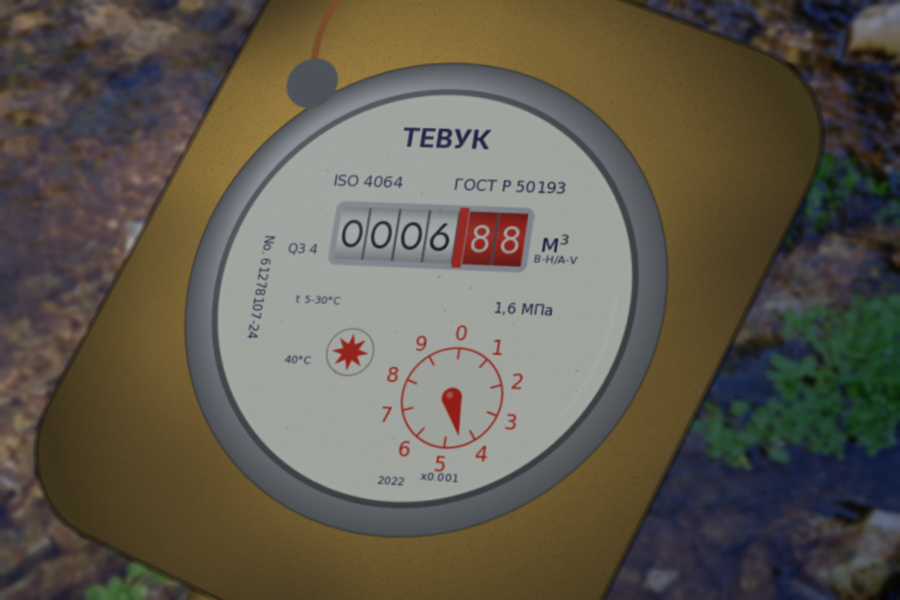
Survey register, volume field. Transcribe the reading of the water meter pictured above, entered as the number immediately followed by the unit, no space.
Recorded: 6.884m³
